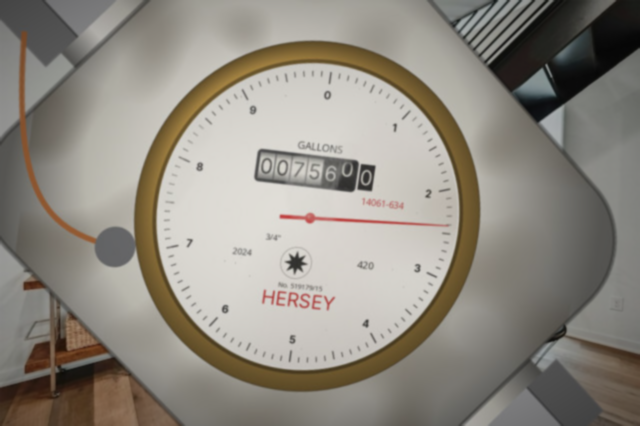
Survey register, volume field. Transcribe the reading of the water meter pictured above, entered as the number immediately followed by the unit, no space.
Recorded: 75602.4gal
